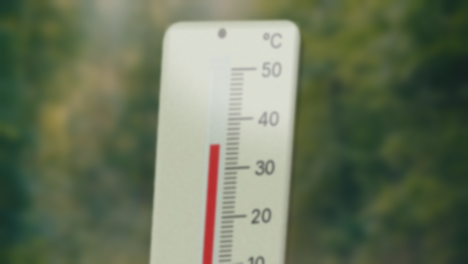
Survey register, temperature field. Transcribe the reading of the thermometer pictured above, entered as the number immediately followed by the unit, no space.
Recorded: 35°C
